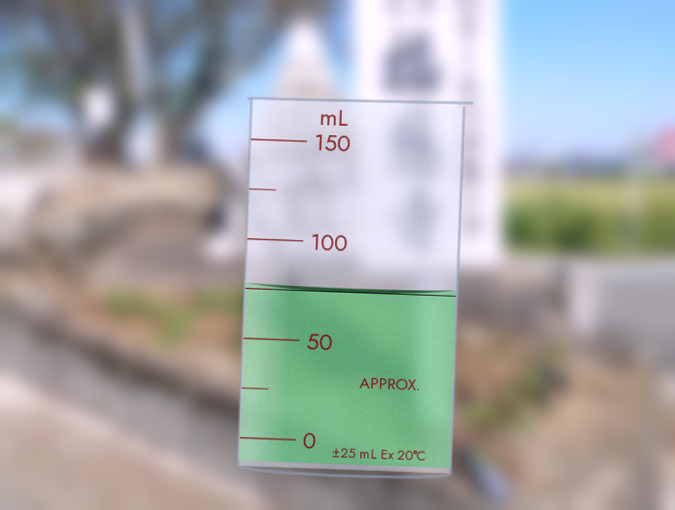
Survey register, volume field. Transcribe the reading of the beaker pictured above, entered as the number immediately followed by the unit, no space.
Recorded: 75mL
